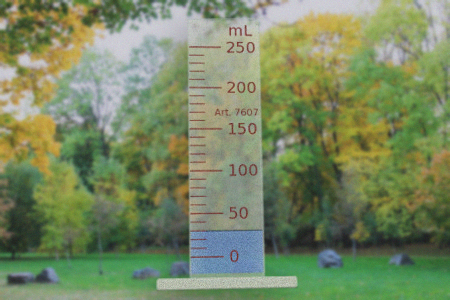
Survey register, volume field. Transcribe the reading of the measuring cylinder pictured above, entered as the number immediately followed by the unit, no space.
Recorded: 30mL
